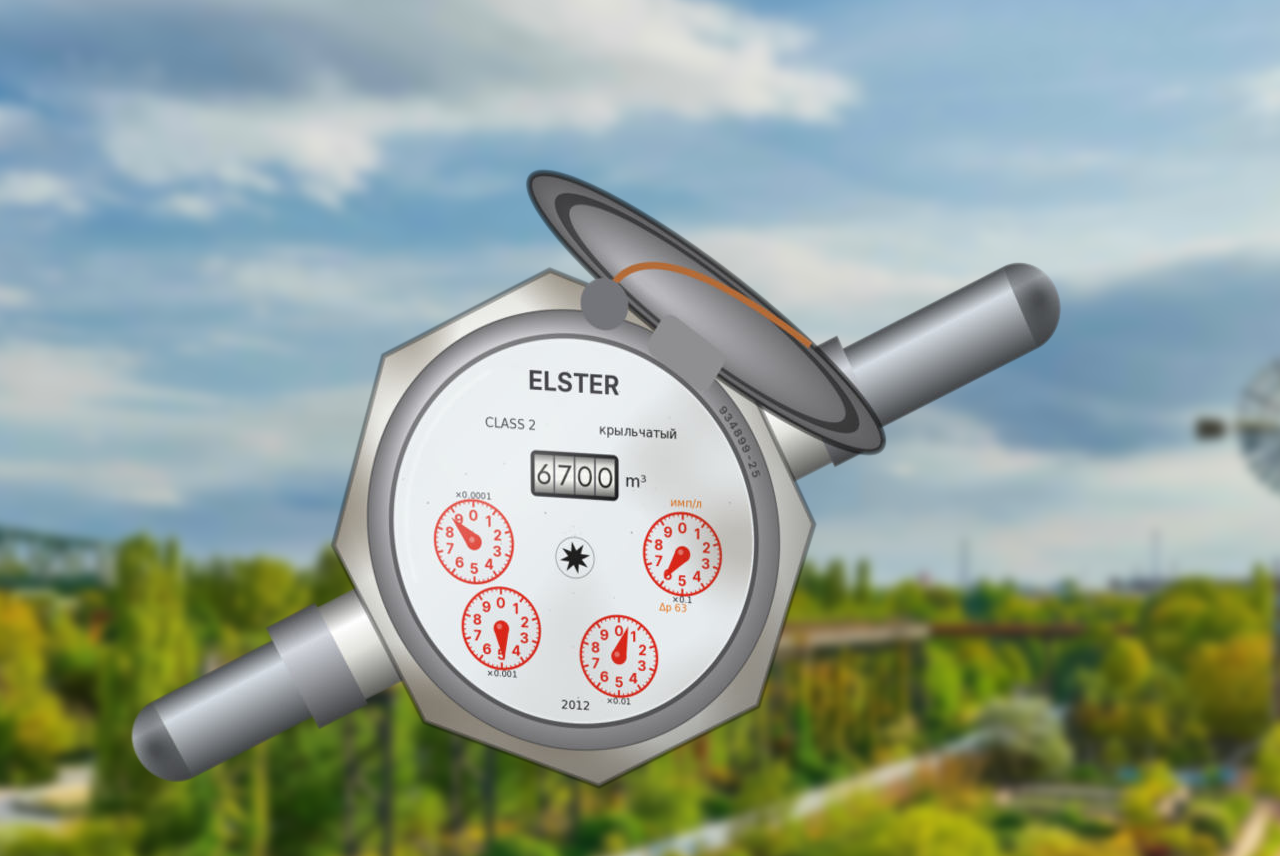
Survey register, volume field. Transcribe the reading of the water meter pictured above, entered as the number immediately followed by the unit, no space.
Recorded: 6700.6048m³
